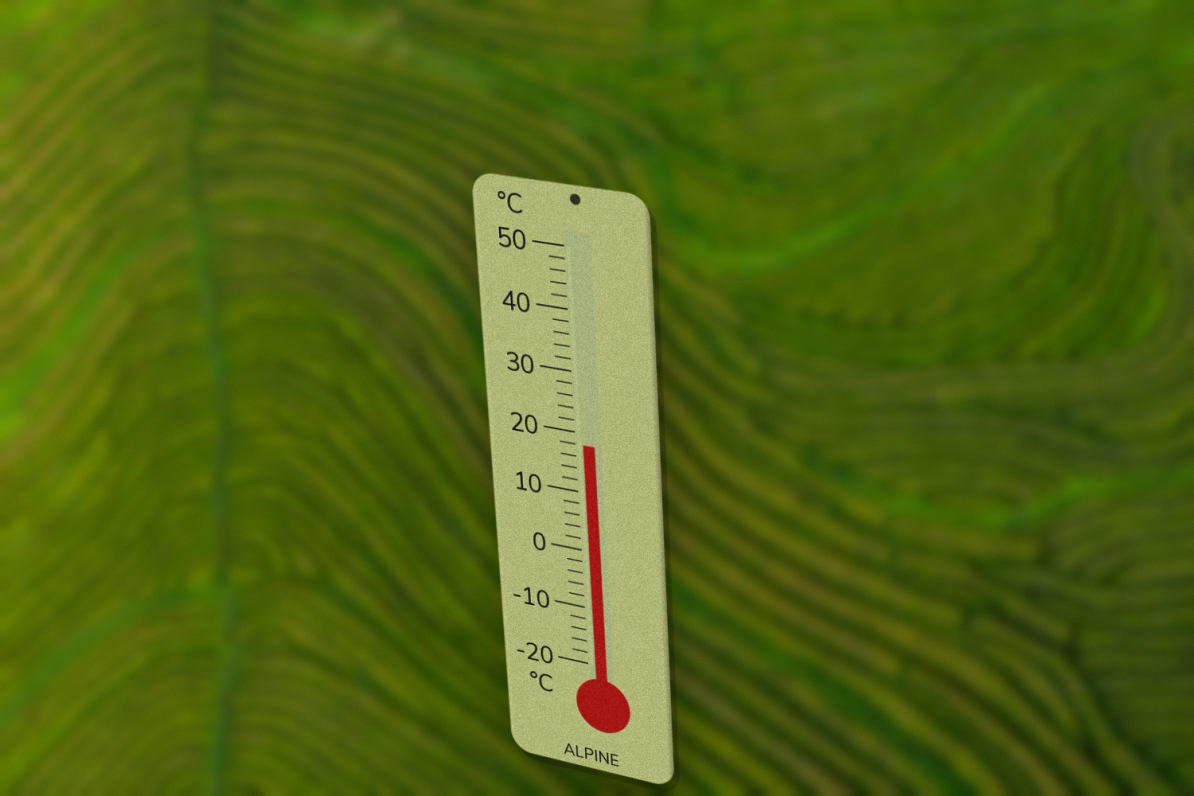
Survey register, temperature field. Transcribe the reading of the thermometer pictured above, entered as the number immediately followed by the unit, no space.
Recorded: 18°C
